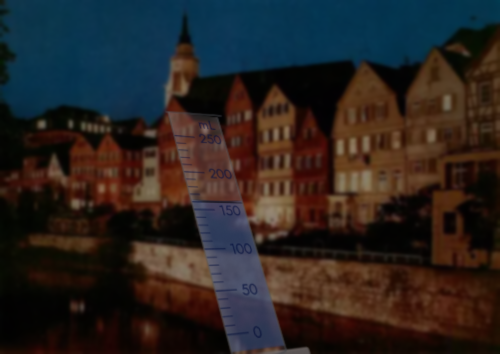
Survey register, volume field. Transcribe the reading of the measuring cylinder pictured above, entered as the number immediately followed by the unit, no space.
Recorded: 160mL
